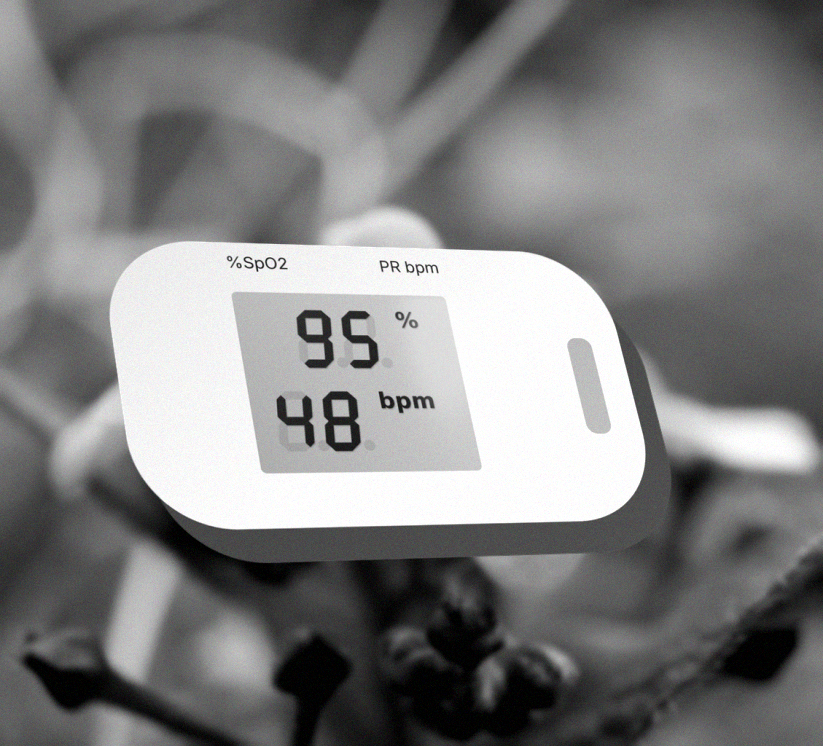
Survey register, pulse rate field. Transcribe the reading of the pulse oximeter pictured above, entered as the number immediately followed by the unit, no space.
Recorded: 48bpm
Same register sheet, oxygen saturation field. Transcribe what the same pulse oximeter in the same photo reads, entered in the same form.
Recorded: 95%
